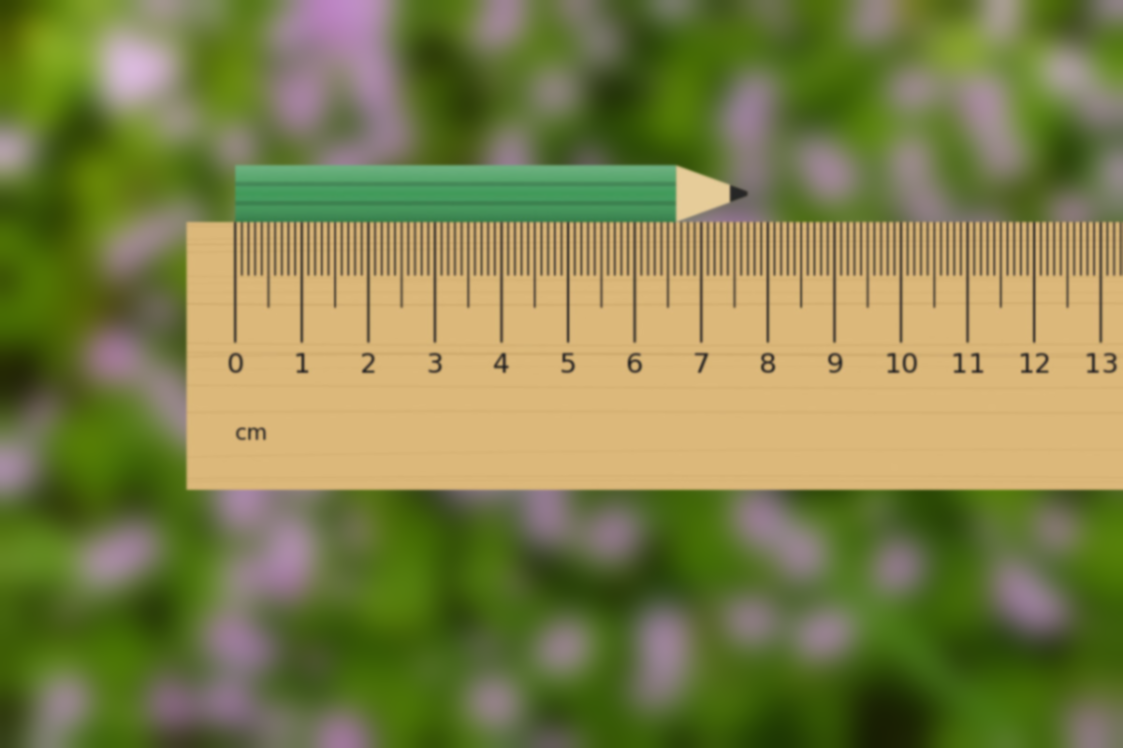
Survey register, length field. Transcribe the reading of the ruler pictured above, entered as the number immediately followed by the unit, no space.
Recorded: 7.7cm
